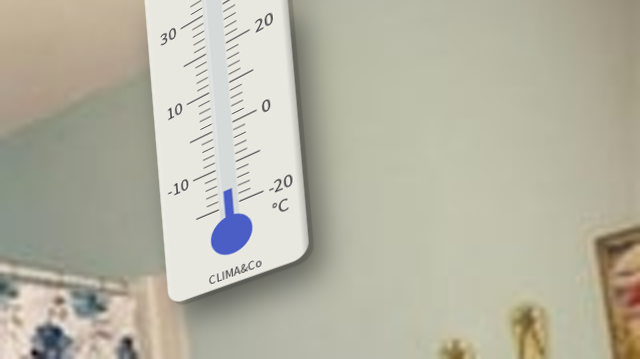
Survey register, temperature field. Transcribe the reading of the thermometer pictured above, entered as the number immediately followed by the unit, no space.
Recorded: -16°C
